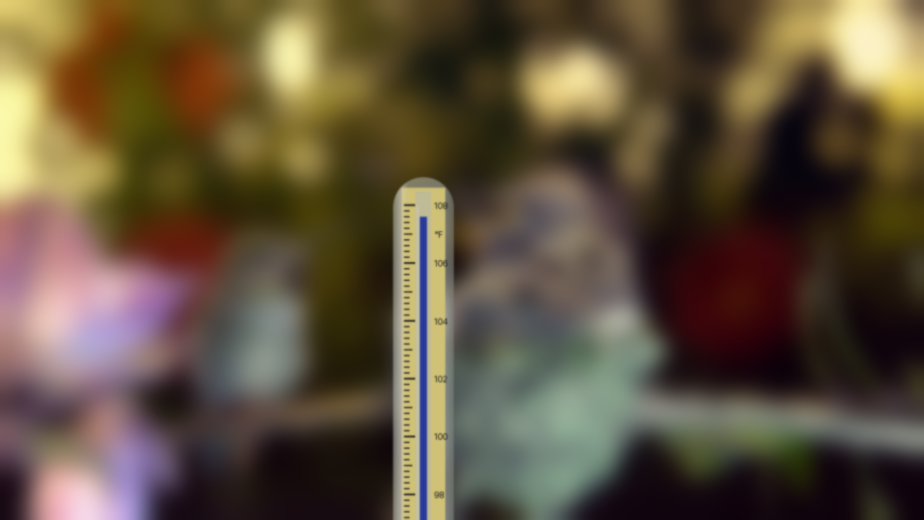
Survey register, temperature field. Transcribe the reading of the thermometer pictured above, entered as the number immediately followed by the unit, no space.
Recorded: 107.6°F
